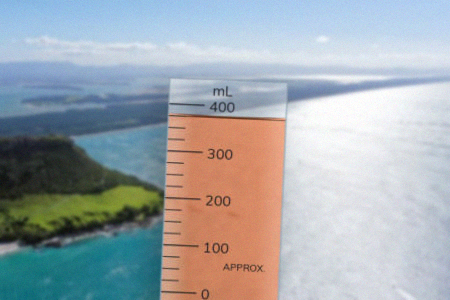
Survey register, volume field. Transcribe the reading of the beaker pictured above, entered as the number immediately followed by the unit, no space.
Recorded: 375mL
